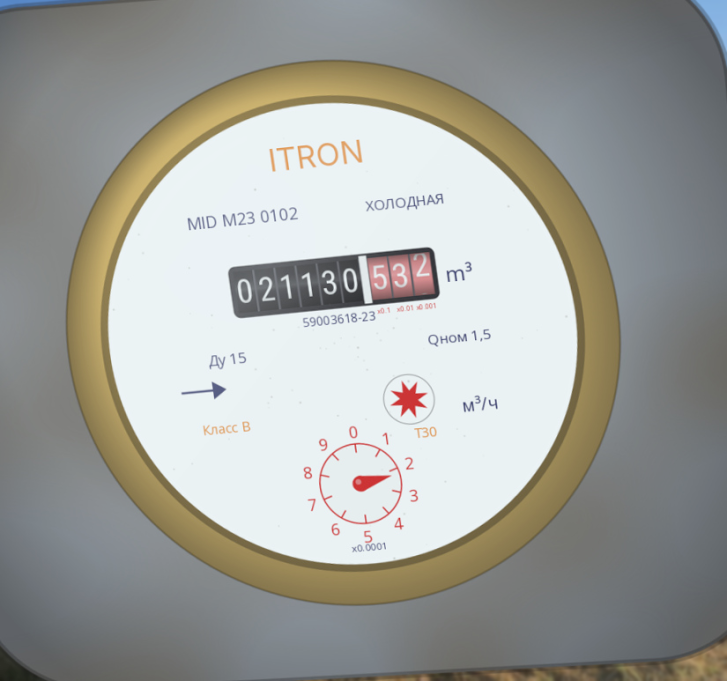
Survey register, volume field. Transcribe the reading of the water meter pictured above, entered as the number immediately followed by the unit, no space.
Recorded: 21130.5322m³
